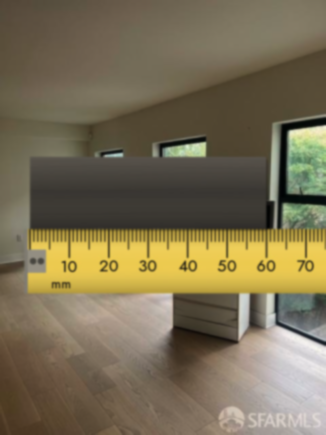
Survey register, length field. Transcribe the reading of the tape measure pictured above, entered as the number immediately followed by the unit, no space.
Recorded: 60mm
